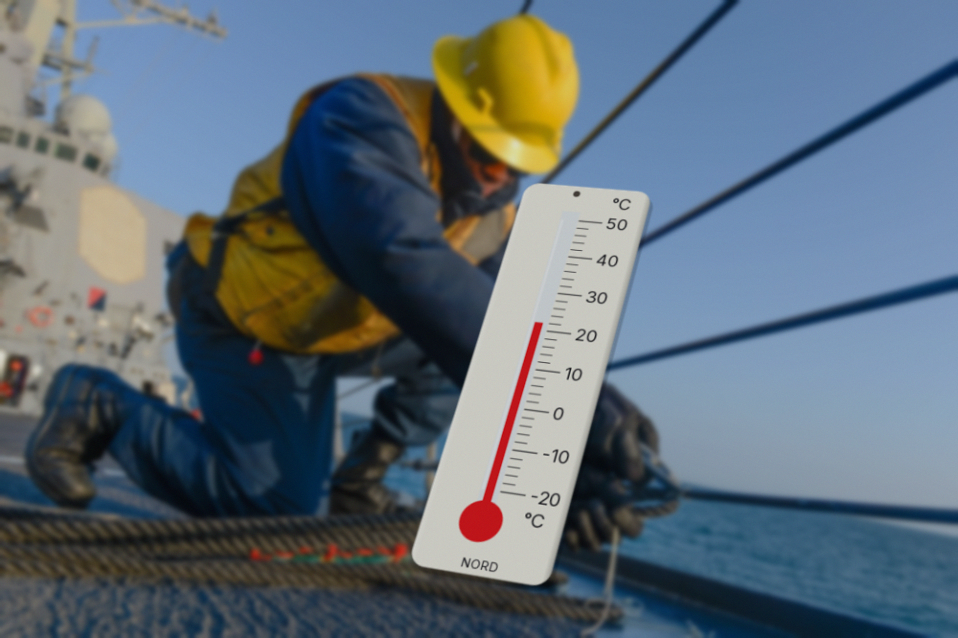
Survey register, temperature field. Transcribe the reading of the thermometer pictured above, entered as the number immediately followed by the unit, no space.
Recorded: 22°C
